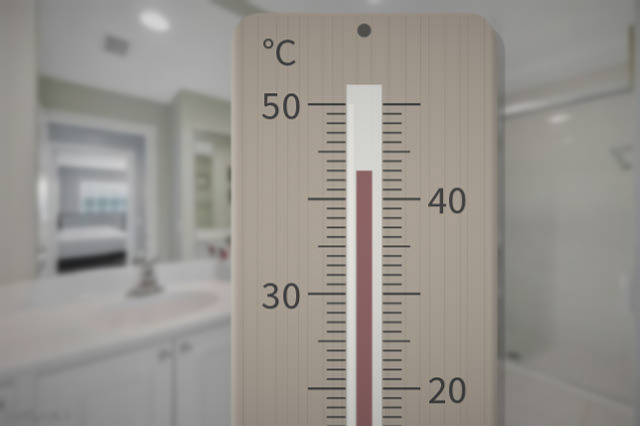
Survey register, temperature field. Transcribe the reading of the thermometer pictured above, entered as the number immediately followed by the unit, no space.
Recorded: 43°C
